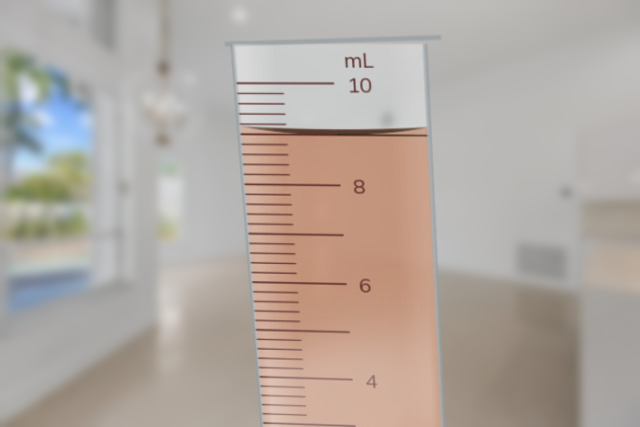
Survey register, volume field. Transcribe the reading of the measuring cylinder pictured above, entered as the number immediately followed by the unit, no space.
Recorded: 9mL
